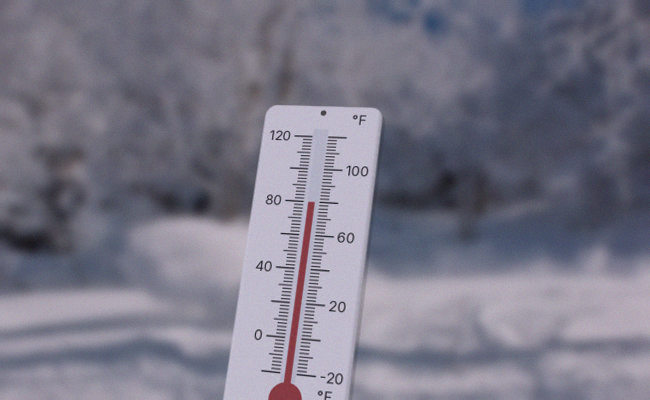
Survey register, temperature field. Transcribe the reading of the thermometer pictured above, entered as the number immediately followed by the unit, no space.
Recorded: 80°F
